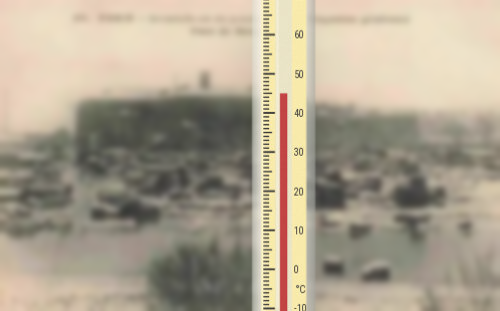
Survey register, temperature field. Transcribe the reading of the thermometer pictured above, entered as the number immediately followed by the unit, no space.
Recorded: 45°C
